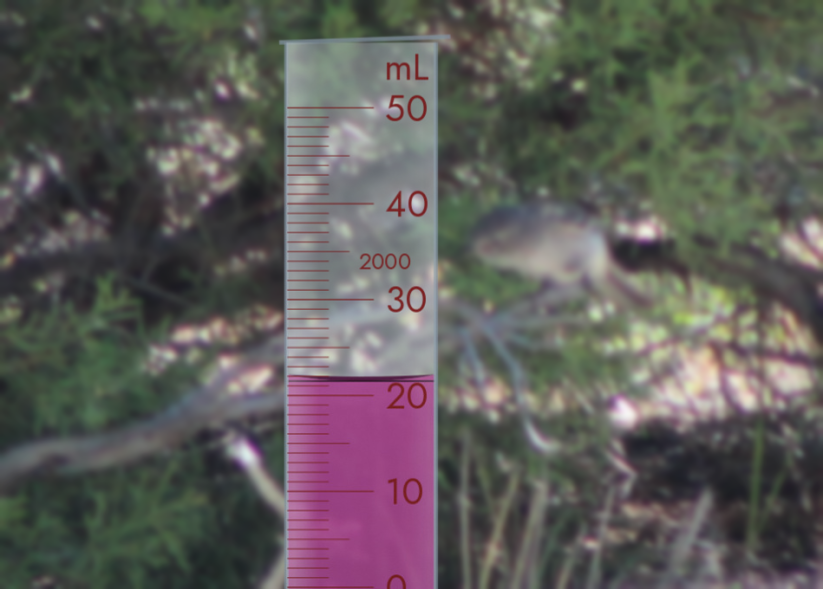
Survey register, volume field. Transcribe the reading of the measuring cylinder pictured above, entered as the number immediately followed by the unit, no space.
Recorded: 21.5mL
